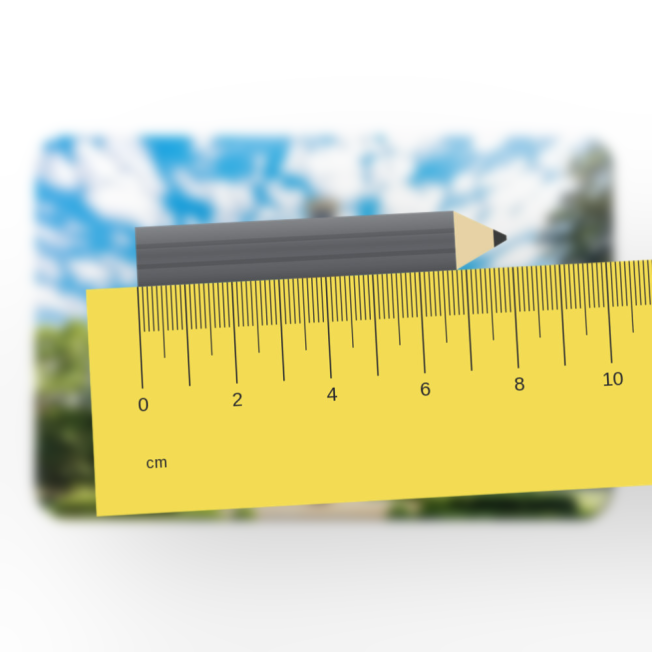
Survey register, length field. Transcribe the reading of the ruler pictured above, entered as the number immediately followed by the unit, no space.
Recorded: 7.9cm
